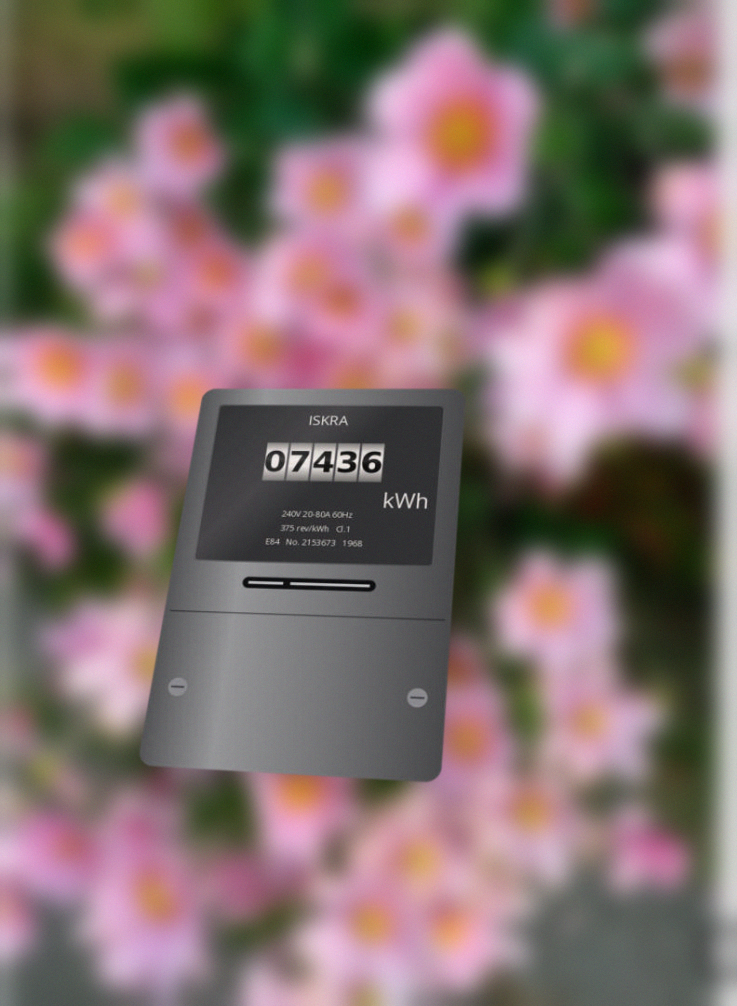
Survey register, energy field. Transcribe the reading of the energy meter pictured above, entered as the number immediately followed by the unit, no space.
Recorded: 7436kWh
